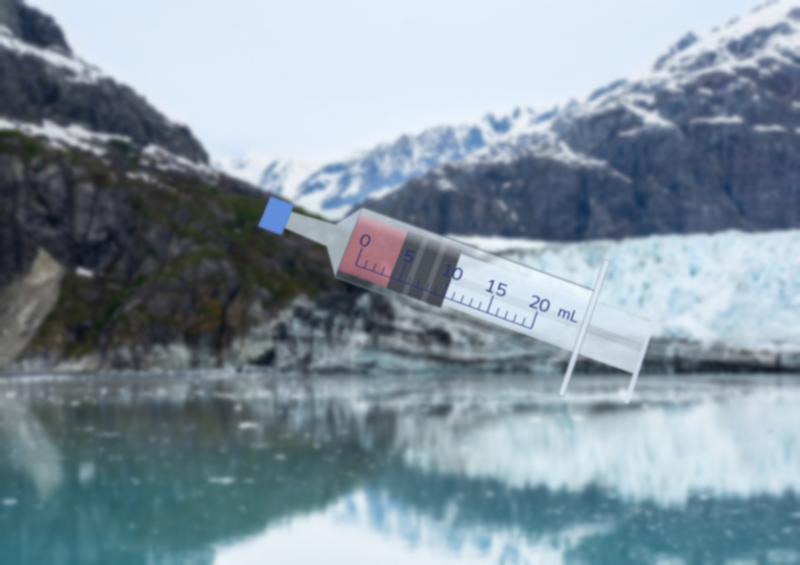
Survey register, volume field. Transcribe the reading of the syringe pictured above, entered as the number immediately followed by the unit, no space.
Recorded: 4mL
